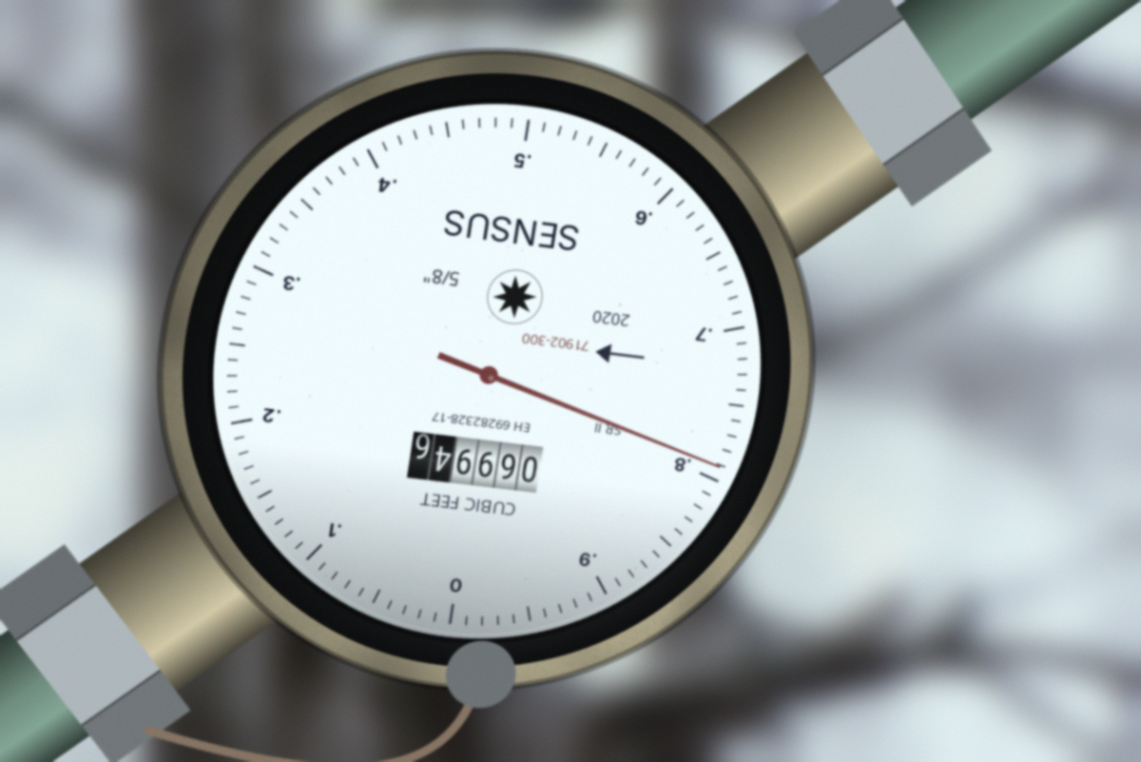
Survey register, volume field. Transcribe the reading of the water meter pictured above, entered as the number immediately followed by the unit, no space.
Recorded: 69945.79ft³
